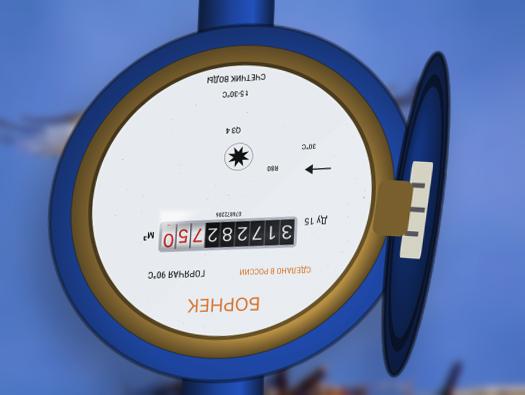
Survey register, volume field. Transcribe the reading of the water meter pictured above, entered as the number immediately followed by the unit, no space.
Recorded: 317282.750m³
